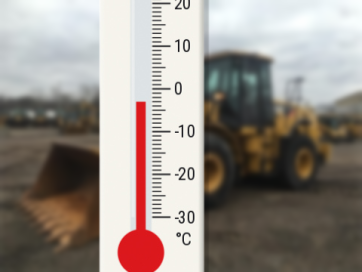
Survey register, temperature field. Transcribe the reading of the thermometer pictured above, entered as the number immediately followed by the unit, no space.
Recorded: -3°C
